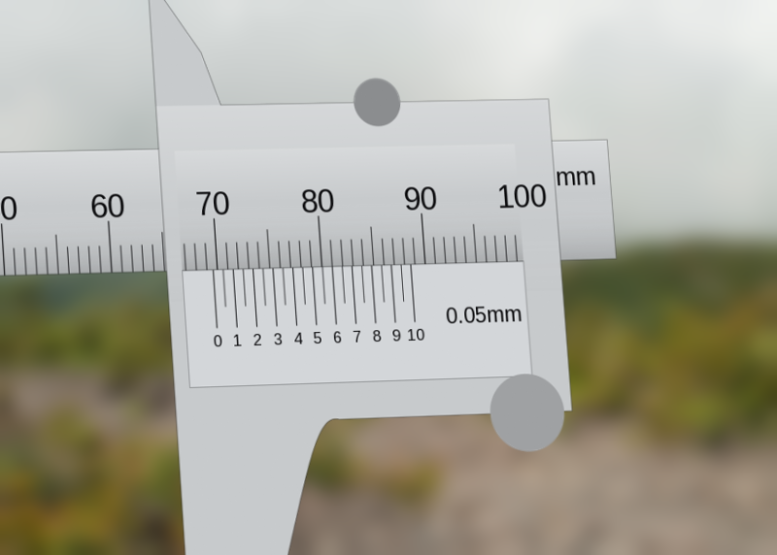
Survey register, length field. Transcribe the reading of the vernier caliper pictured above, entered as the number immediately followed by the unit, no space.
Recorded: 69.6mm
